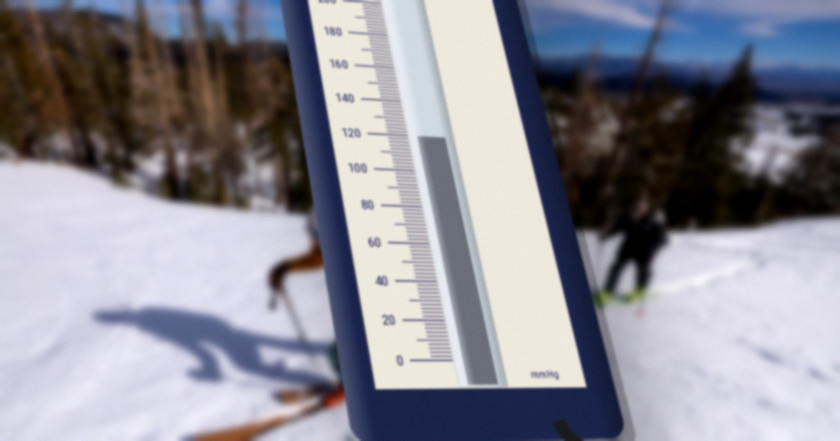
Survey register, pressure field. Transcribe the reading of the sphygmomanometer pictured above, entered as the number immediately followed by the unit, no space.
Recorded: 120mmHg
